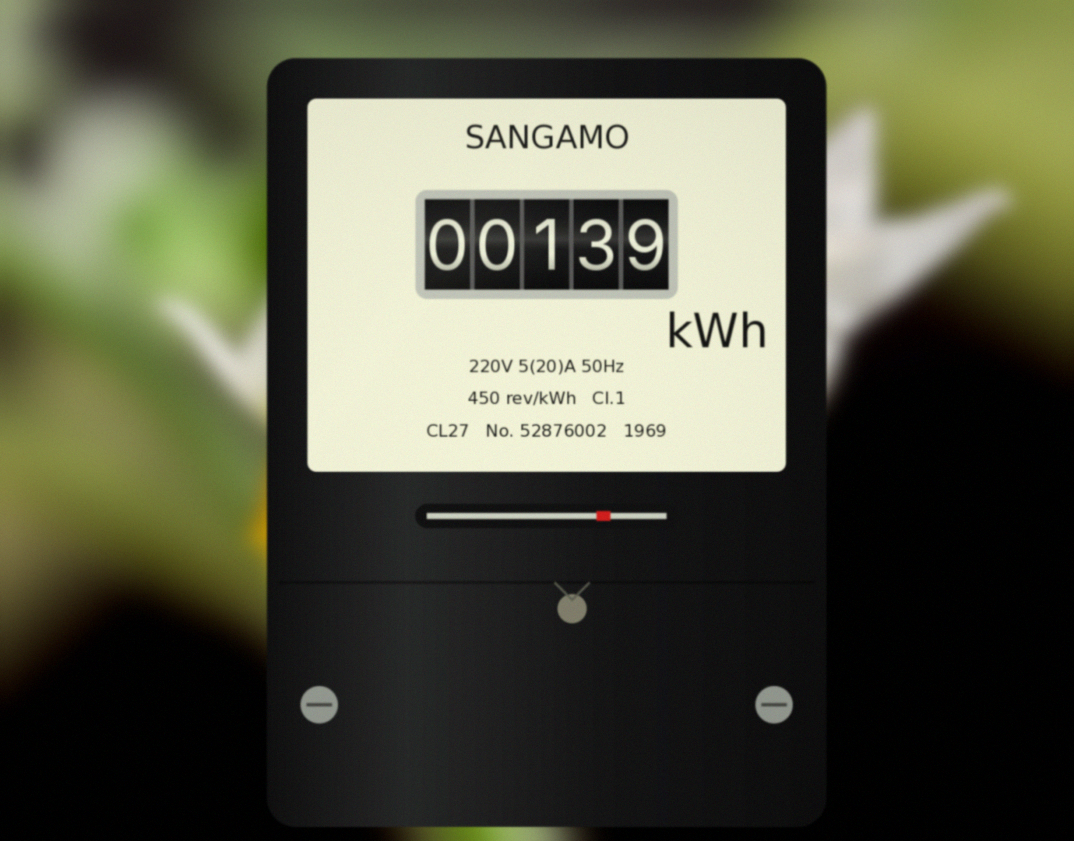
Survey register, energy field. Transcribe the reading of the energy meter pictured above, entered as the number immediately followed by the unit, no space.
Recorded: 139kWh
